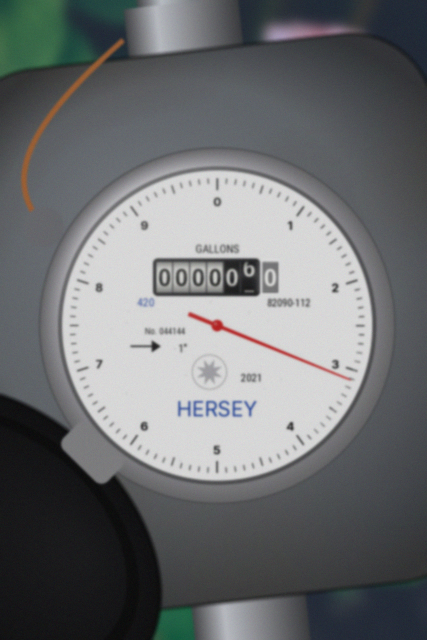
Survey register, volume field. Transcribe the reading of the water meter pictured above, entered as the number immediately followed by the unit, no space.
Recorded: 63.1gal
